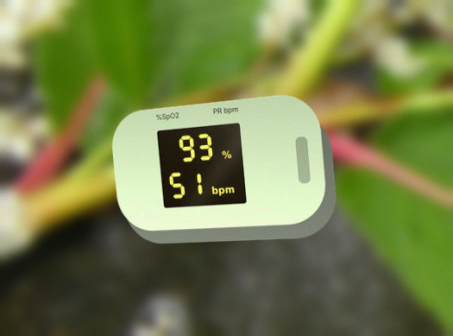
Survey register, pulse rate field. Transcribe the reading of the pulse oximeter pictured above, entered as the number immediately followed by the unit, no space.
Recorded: 51bpm
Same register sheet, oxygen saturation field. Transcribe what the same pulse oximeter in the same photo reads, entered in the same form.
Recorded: 93%
